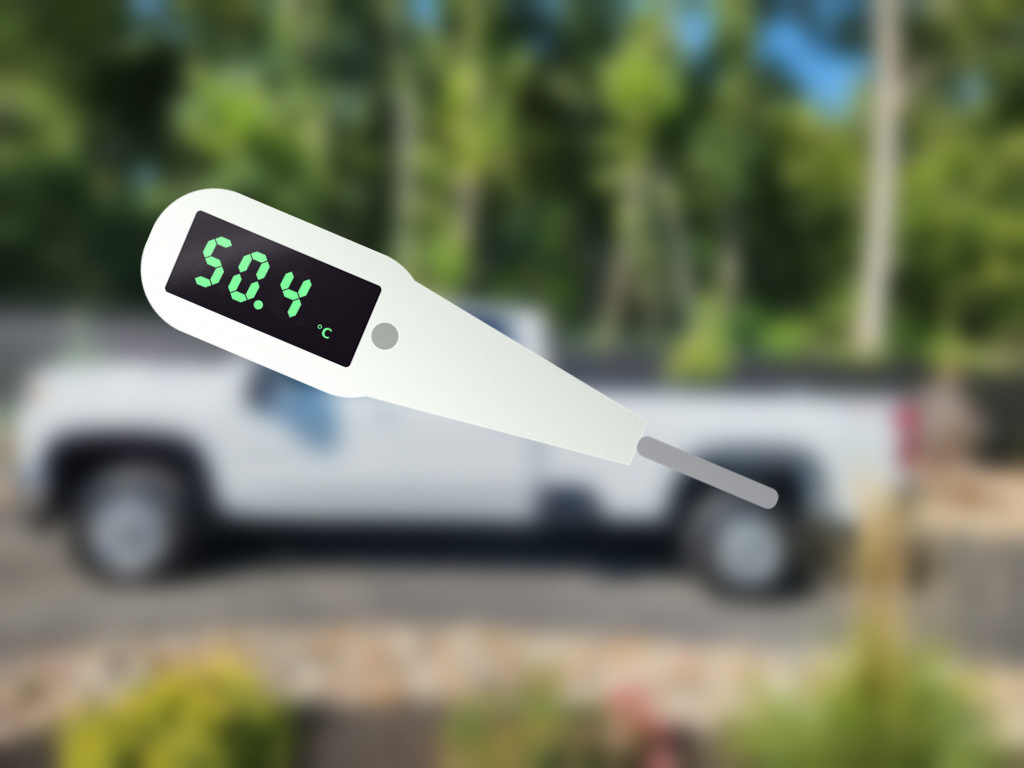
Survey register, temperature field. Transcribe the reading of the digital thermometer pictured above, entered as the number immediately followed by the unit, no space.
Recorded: 50.4°C
